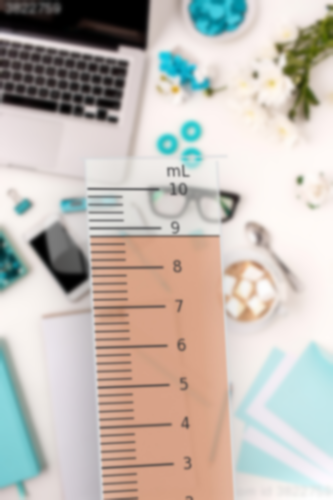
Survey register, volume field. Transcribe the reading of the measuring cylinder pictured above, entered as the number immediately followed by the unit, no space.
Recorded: 8.8mL
